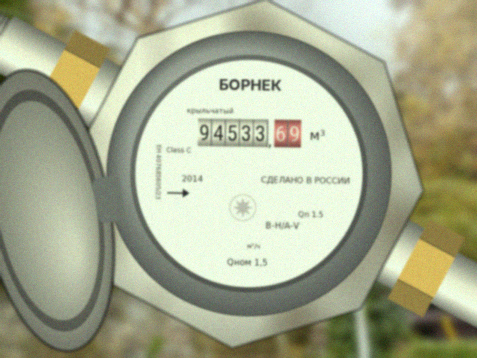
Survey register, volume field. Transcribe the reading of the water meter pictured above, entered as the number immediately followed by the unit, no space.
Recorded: 94533.69m³
